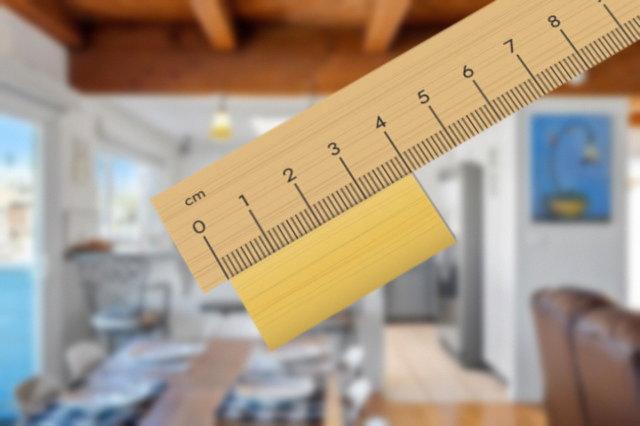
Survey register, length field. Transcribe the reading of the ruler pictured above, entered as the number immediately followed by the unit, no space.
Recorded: 4cm
